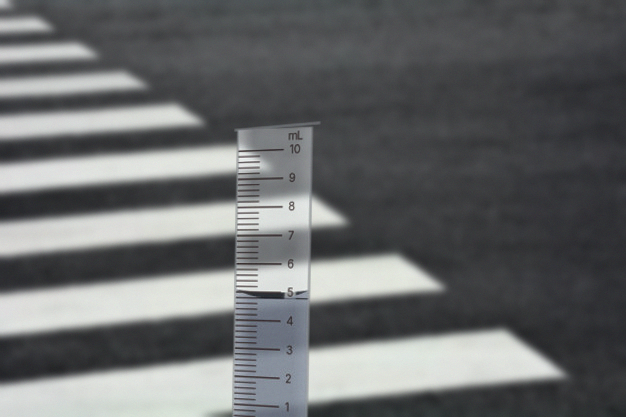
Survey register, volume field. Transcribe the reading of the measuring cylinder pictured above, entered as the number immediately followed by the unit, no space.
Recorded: 4.8mL
